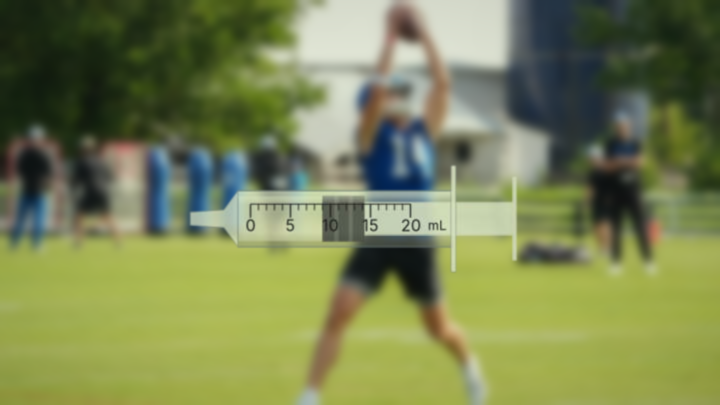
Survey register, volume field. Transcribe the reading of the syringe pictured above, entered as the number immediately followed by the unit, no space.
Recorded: 9mL
